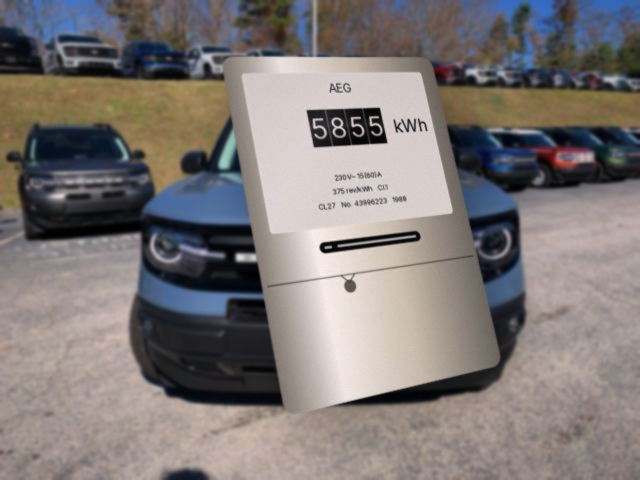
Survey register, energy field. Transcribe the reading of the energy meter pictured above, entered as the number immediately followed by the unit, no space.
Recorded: 5855kWh
